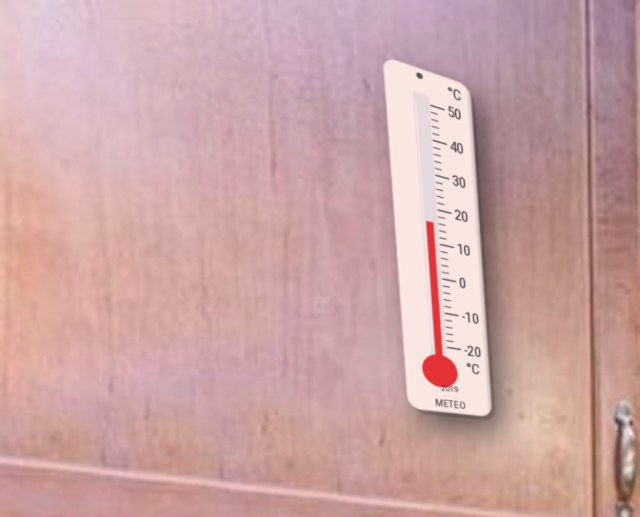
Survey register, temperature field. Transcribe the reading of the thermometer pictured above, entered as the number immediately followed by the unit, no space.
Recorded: 16°C
